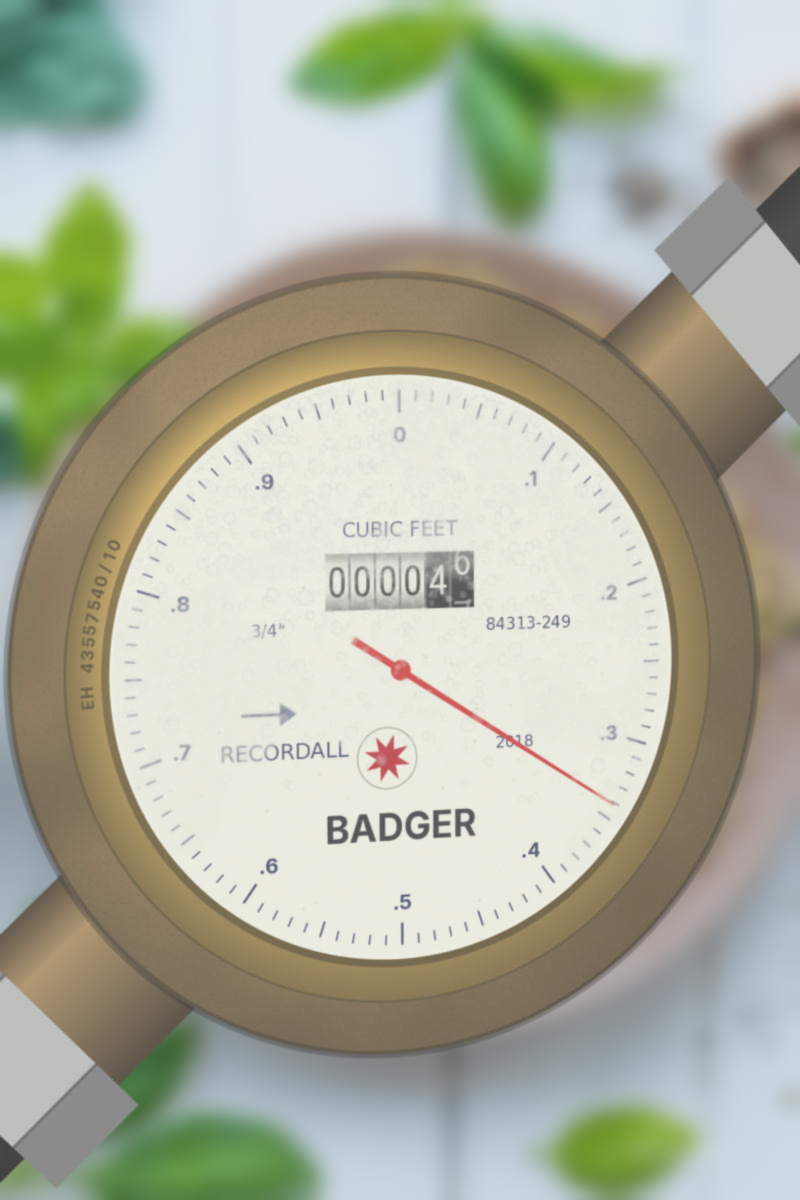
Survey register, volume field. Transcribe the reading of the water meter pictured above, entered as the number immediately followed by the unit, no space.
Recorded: 46.34ft³
